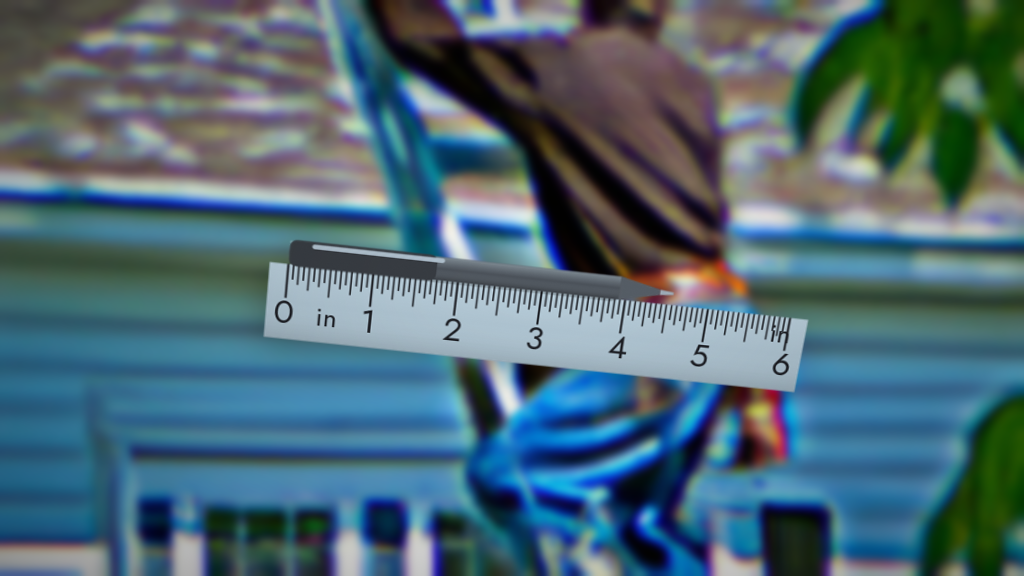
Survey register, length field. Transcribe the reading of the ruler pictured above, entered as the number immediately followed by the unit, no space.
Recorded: 4.5625in
